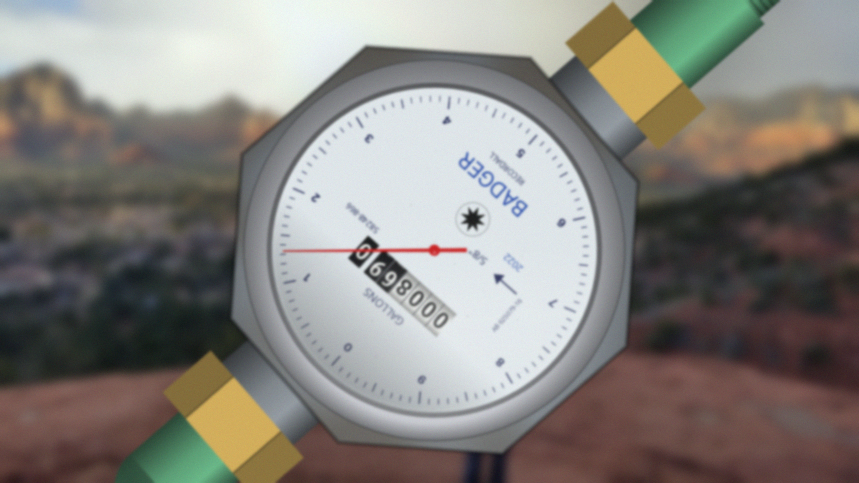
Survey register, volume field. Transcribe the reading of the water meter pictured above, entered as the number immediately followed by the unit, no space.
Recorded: 8691.3gal
